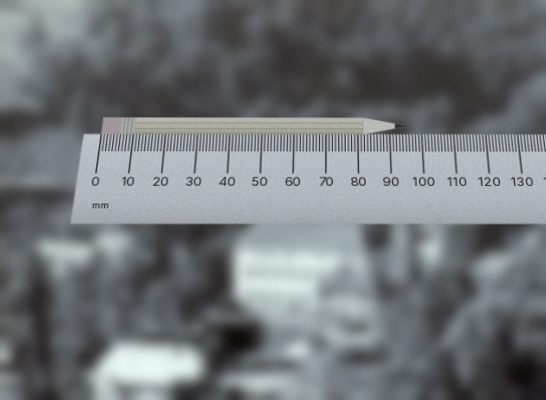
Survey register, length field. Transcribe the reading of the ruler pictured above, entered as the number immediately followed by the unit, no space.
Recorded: 95mm
